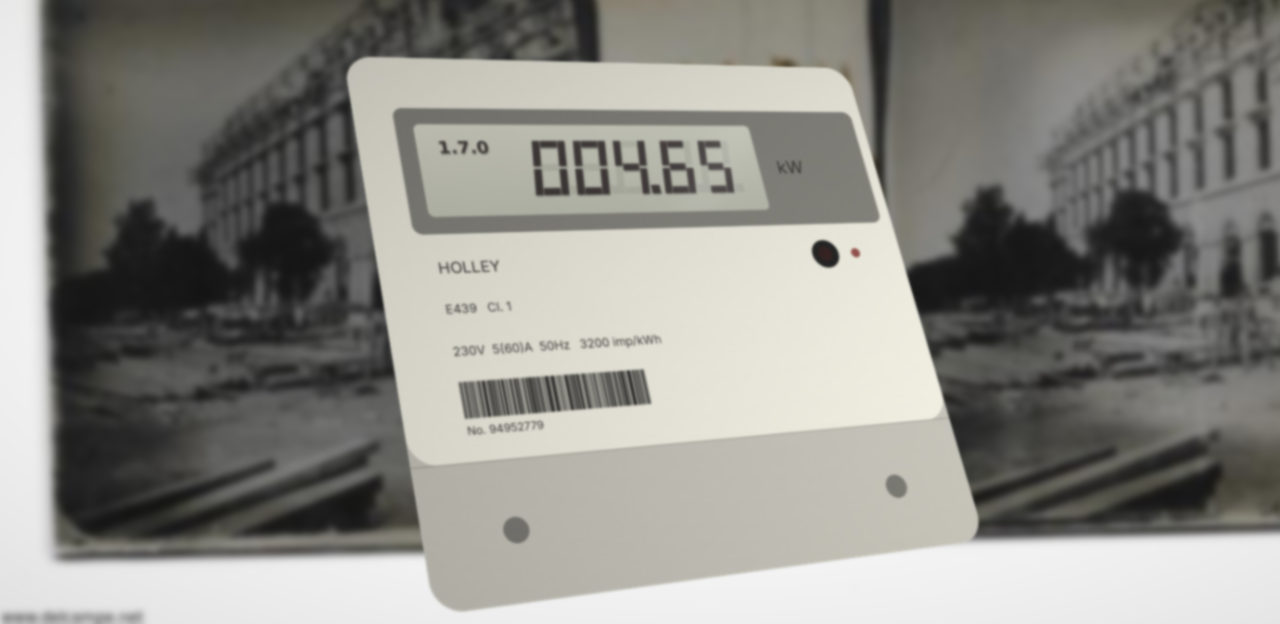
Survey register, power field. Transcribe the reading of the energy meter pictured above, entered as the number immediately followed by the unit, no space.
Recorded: 4.65kW
